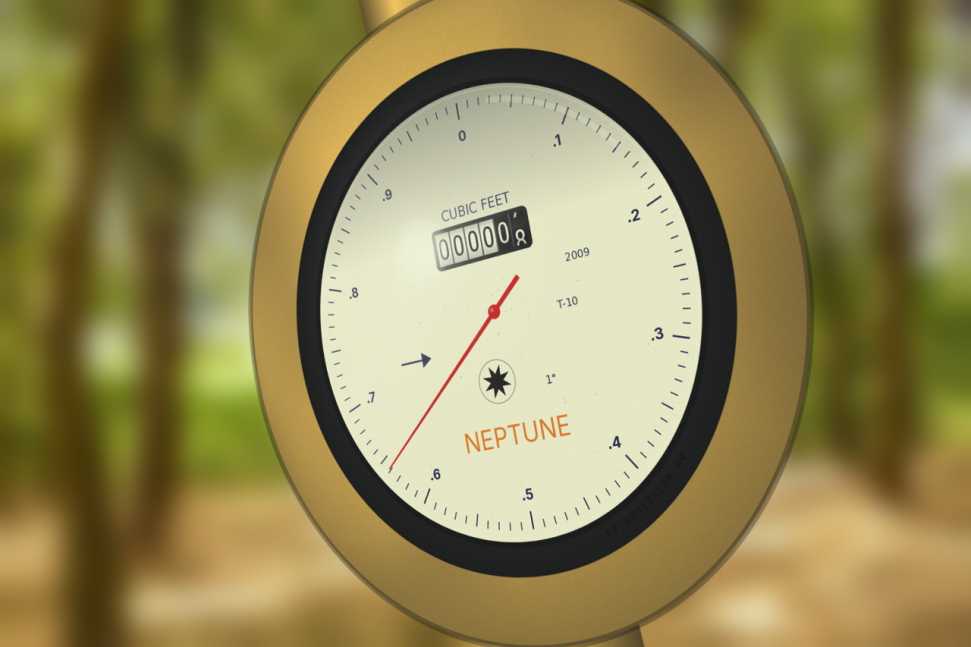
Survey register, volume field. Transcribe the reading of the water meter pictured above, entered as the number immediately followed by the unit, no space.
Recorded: 7.64ft³
